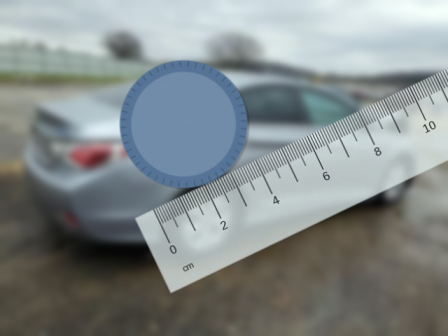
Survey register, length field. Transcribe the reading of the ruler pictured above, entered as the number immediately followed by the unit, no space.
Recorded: 4.5cm
